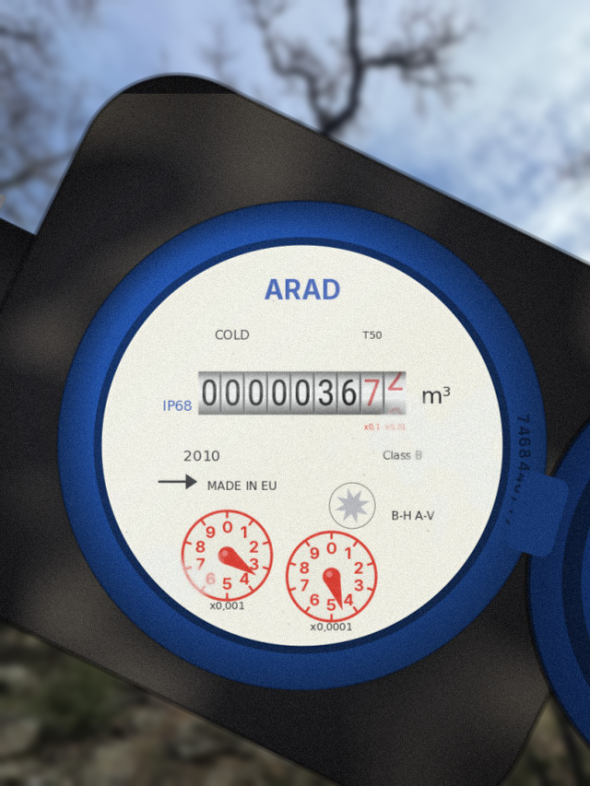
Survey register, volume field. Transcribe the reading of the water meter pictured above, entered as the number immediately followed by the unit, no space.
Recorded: 36.7234m³
